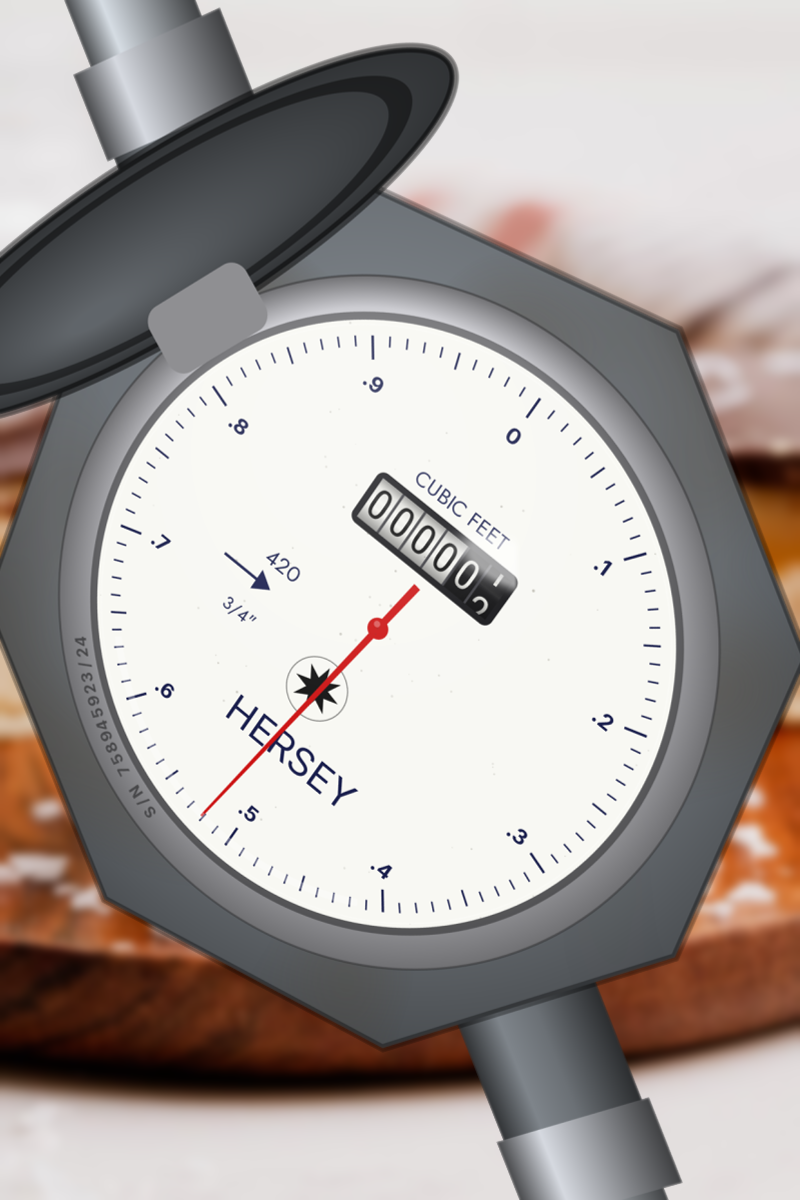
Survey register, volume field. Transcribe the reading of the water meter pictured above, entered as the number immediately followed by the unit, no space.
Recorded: 1.52ft³
